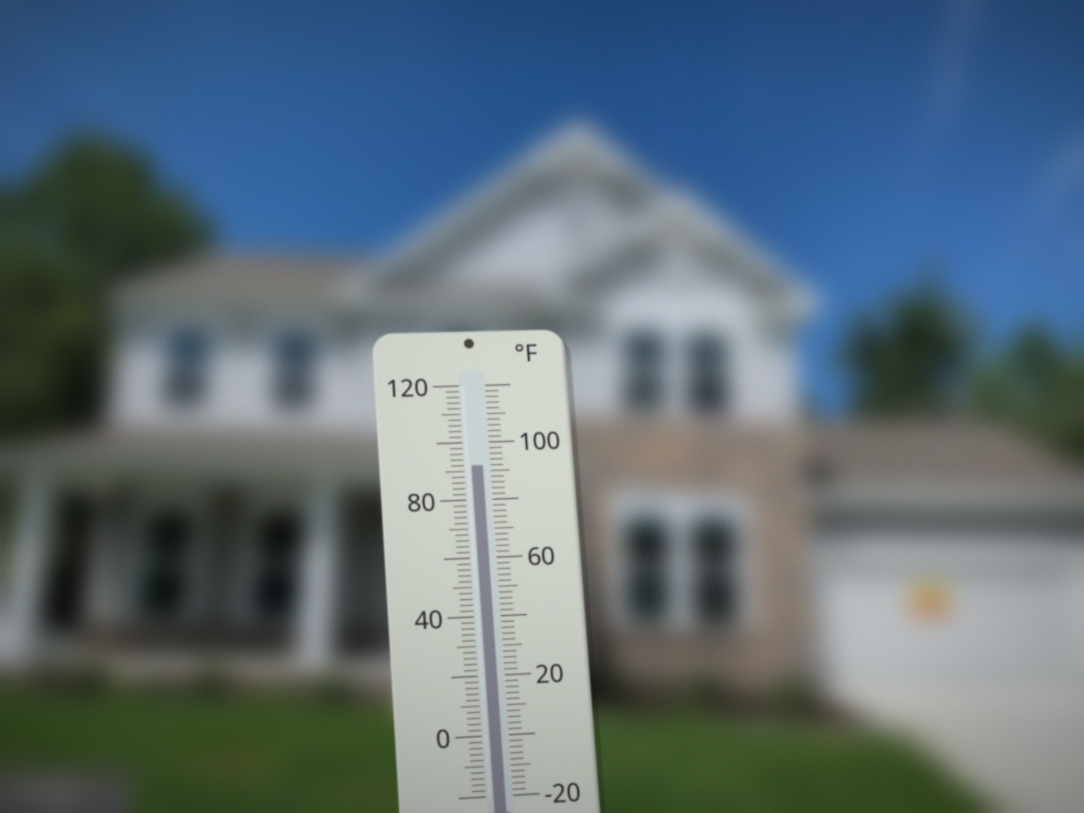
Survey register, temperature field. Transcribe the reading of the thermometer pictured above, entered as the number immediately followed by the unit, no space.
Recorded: 92°F
